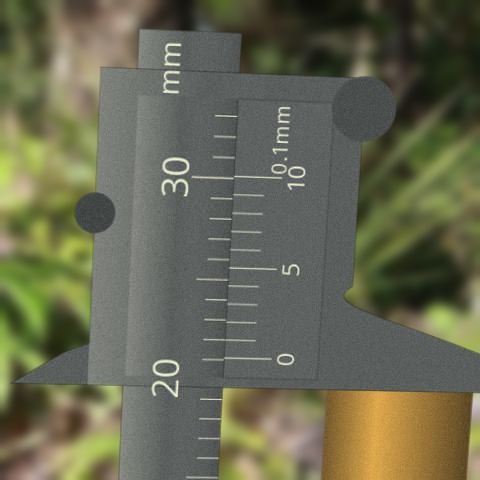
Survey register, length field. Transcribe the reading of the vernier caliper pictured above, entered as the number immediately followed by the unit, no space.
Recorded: 21.1mm
